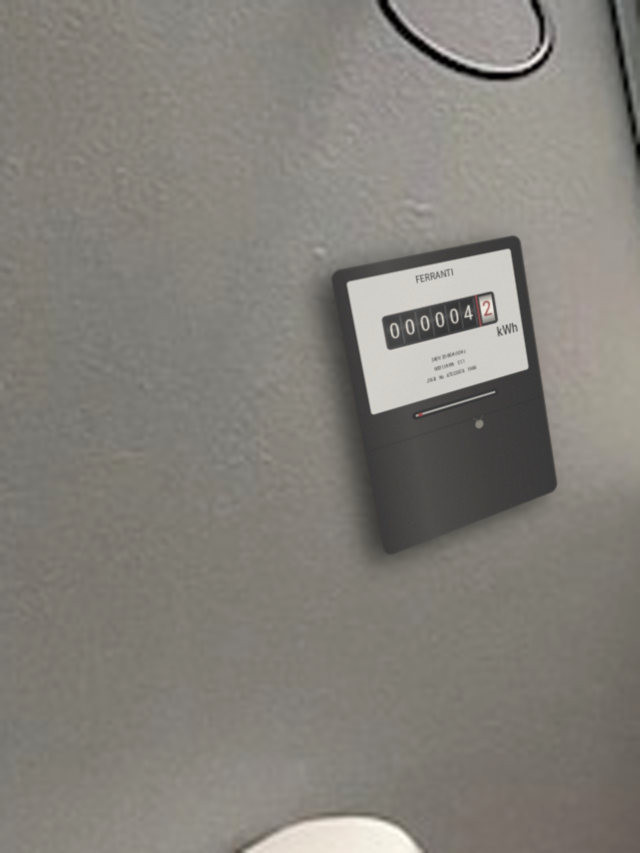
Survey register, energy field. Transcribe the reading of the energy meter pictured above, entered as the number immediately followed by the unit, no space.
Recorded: 4.2kWh
